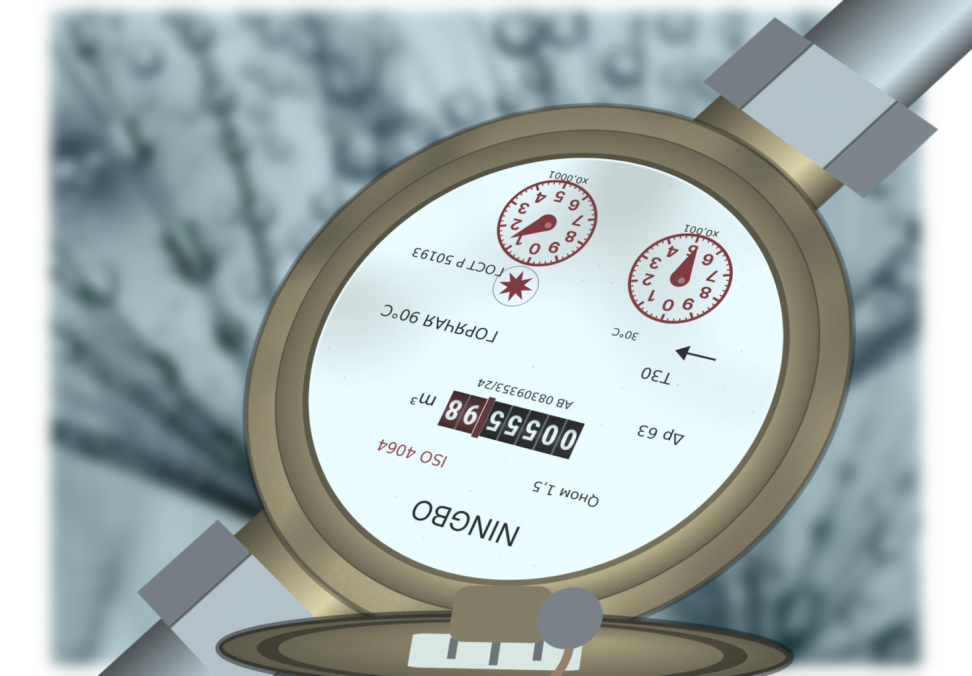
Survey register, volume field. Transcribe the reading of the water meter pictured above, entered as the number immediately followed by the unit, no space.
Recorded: 555.9851m³
